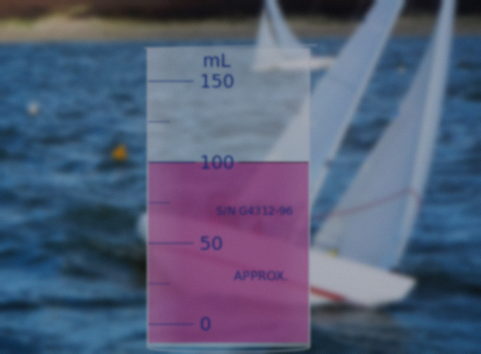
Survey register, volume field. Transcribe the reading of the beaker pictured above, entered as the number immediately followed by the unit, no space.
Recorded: 100mL
